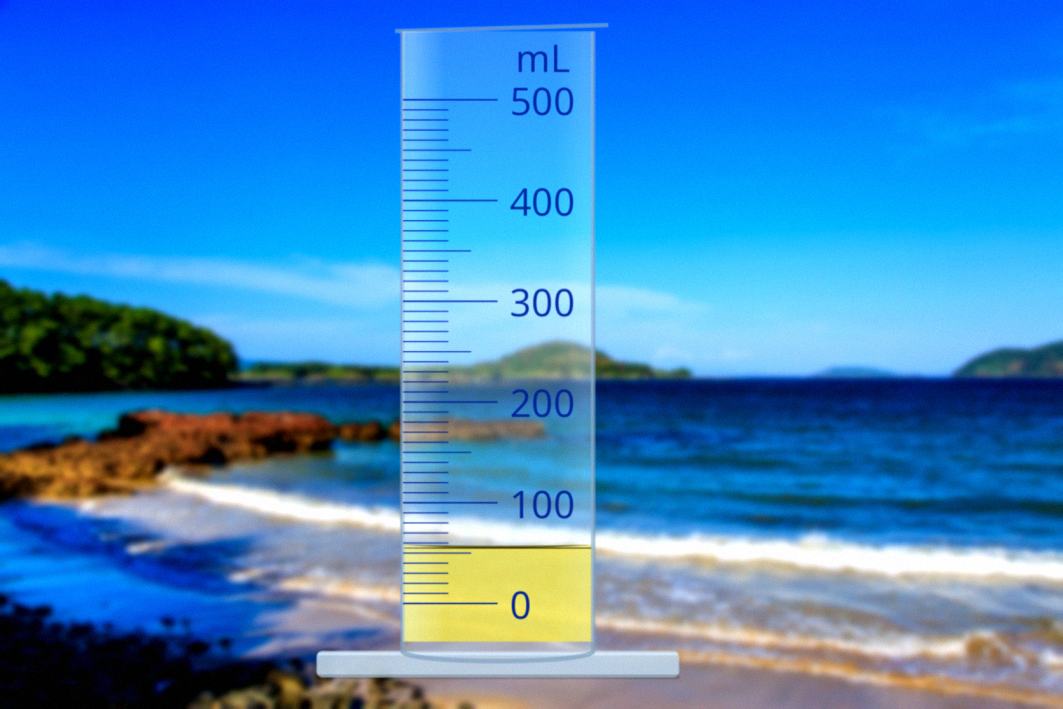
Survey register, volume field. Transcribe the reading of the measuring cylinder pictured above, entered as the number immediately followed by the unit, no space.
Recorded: 55mL
